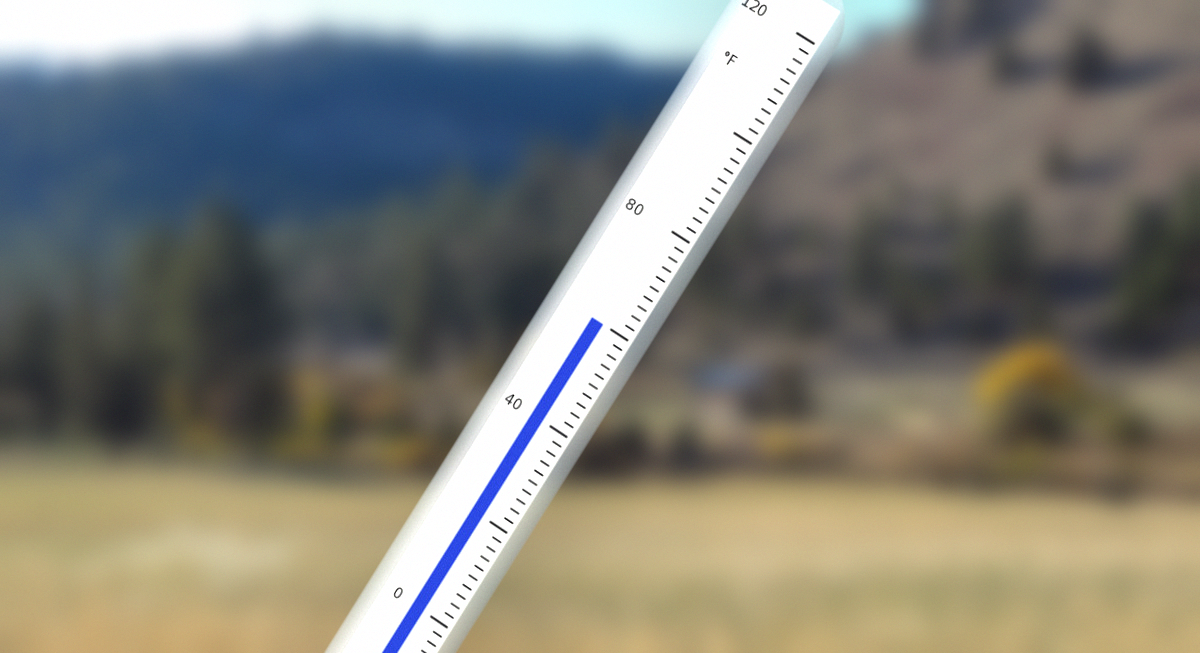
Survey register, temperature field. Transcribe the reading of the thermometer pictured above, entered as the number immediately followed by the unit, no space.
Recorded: 60°F
